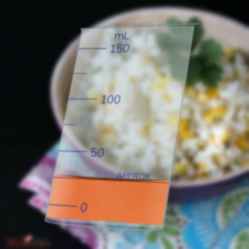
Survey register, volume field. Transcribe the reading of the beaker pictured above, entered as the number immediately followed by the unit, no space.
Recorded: 25mL
